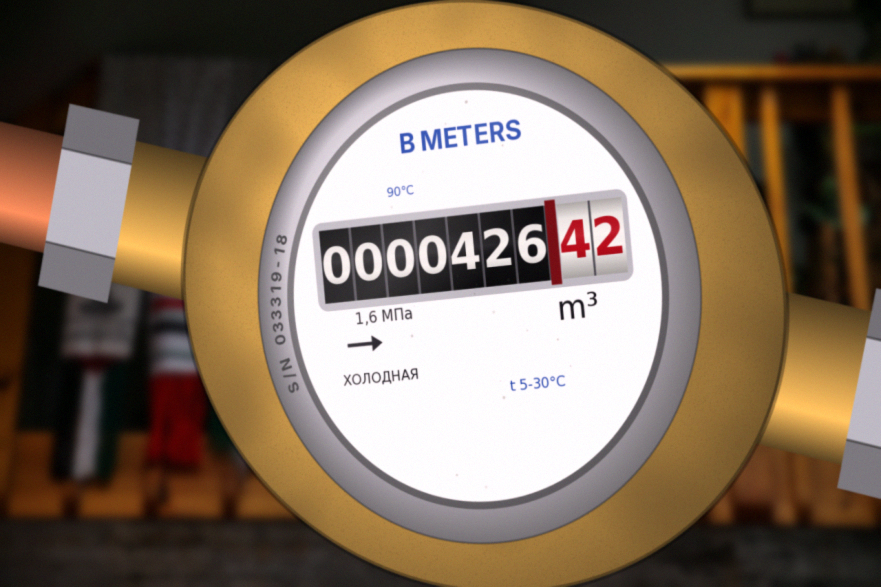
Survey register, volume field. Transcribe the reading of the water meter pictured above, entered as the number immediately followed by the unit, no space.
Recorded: 426.42m³
